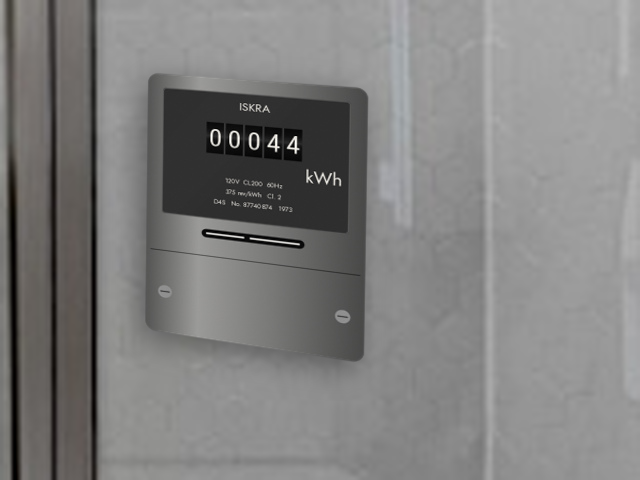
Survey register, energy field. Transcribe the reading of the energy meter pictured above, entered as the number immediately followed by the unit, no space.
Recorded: 44kWh
